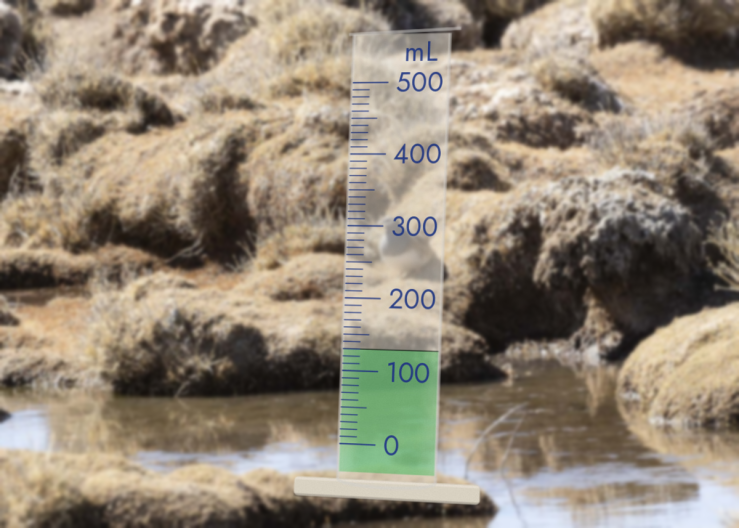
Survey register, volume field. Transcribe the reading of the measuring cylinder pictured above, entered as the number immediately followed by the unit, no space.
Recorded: 130mL
